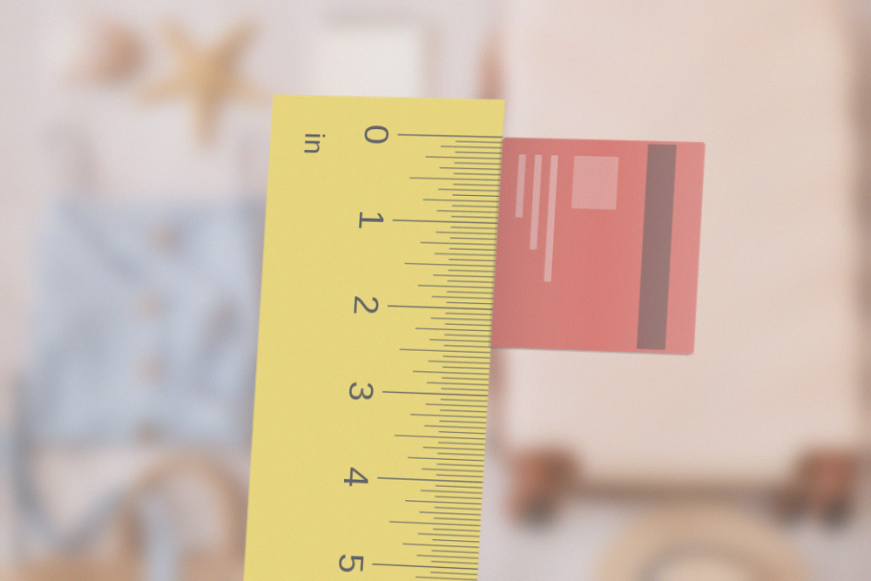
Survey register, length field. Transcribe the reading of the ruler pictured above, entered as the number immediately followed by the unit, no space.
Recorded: 2.4375in
